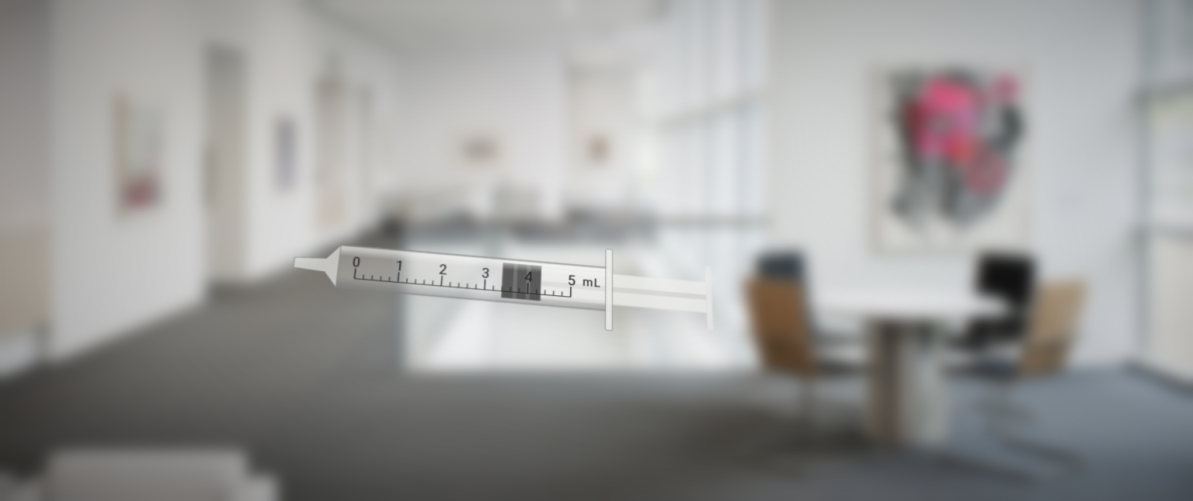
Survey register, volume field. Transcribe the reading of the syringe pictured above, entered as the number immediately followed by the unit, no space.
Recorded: 3.4mL
